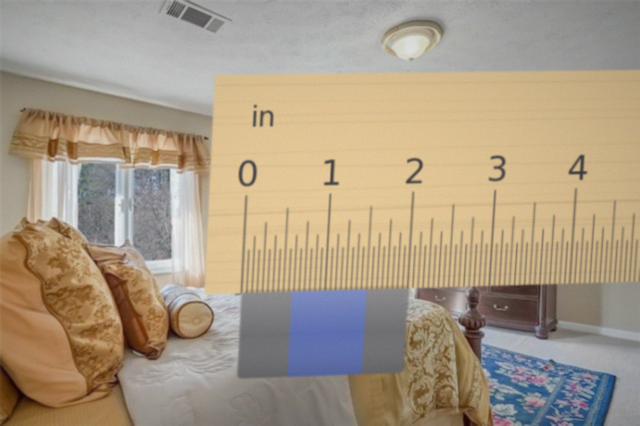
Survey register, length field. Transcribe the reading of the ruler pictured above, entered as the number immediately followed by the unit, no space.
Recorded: 2in
